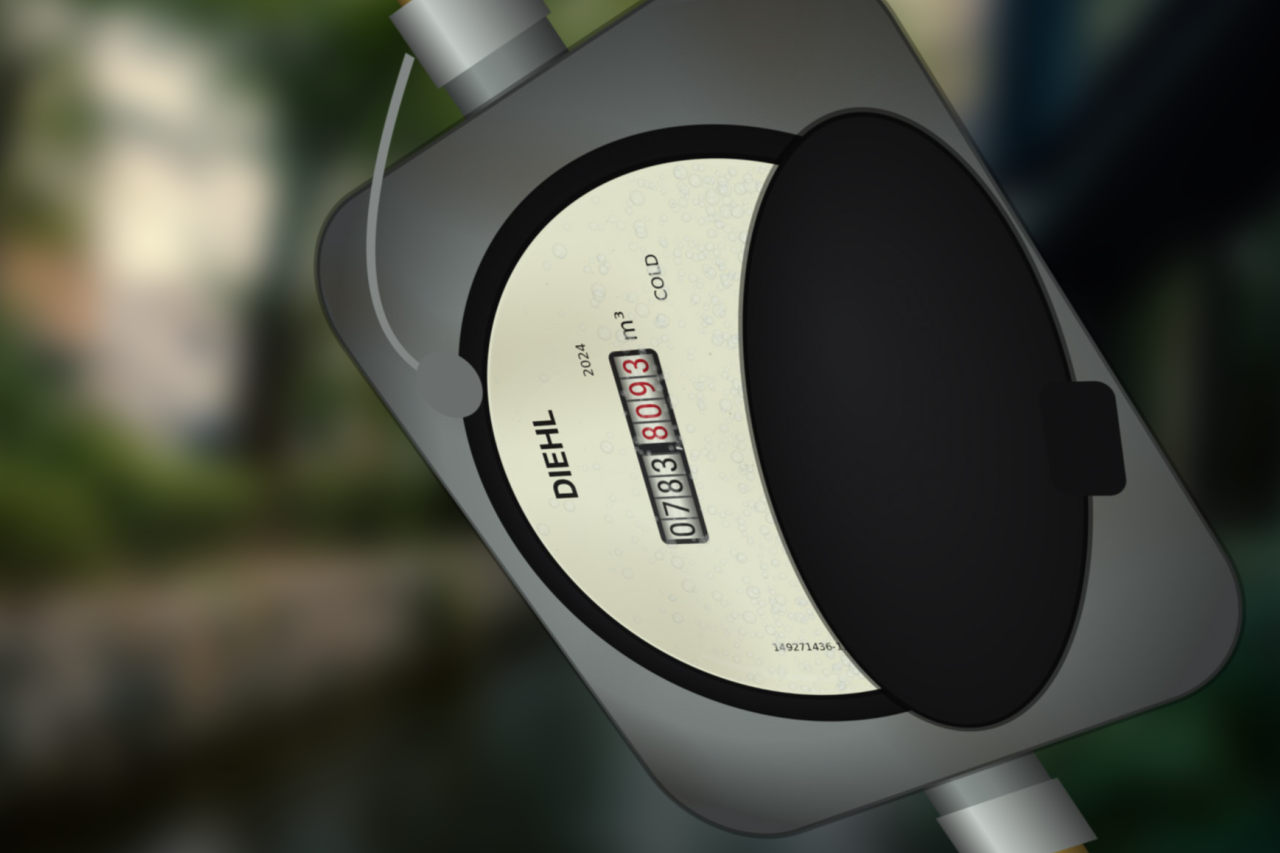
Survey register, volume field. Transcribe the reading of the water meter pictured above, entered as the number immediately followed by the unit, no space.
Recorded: 783.8093m³
